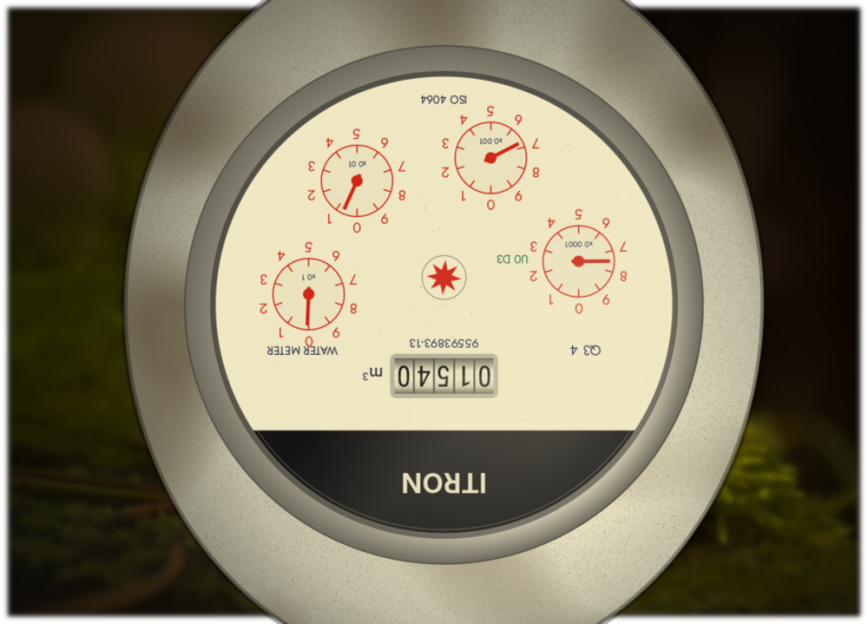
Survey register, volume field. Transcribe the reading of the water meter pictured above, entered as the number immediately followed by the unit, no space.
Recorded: 1540.0067m³
